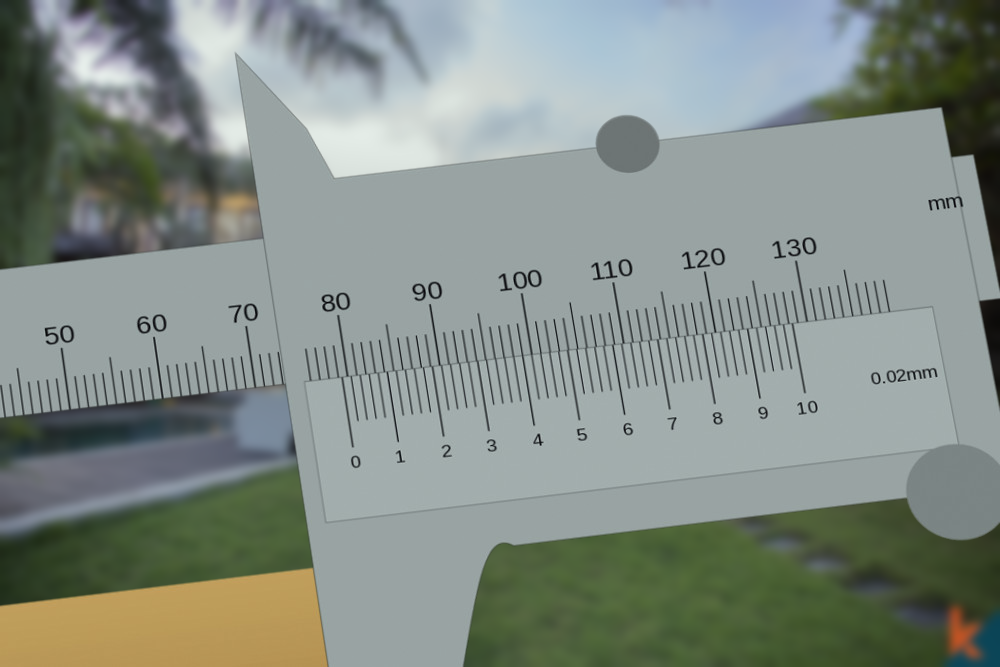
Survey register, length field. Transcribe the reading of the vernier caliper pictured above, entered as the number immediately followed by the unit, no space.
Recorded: 79.4mm
